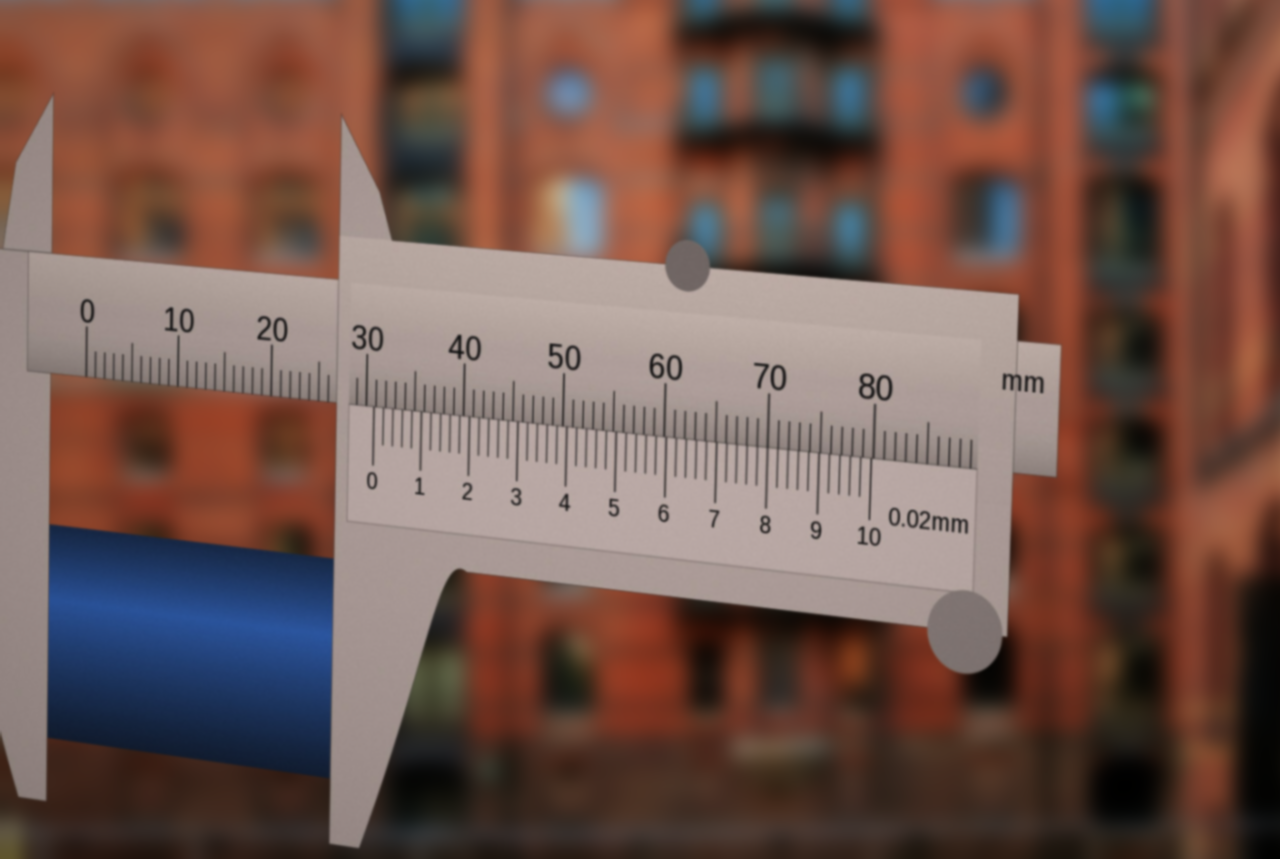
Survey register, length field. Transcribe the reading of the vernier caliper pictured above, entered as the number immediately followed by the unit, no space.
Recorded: 30.8mm
